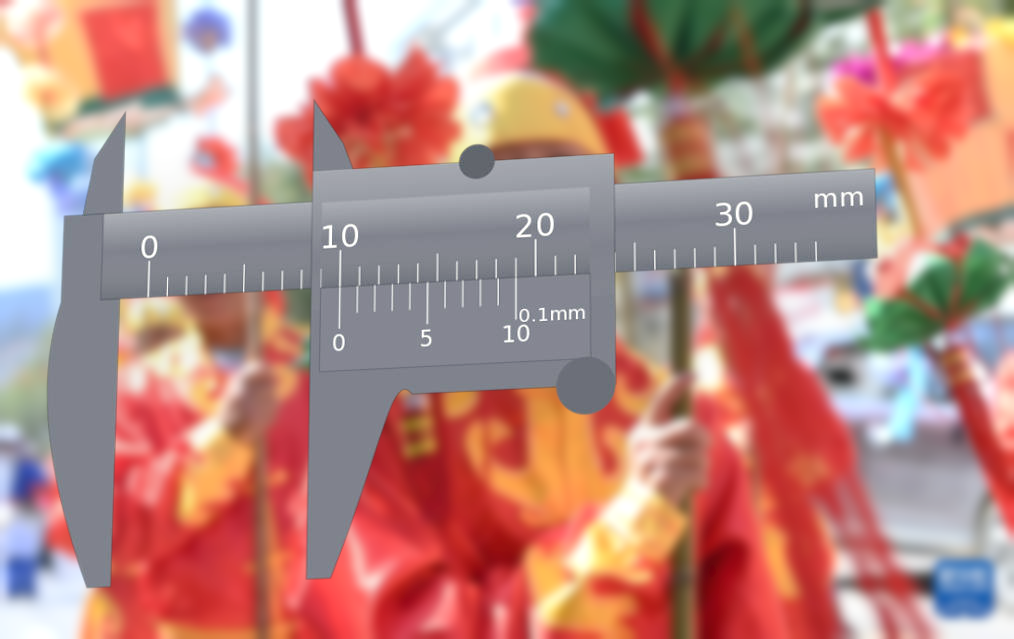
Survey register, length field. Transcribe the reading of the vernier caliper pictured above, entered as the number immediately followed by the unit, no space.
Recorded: 10.0mm
